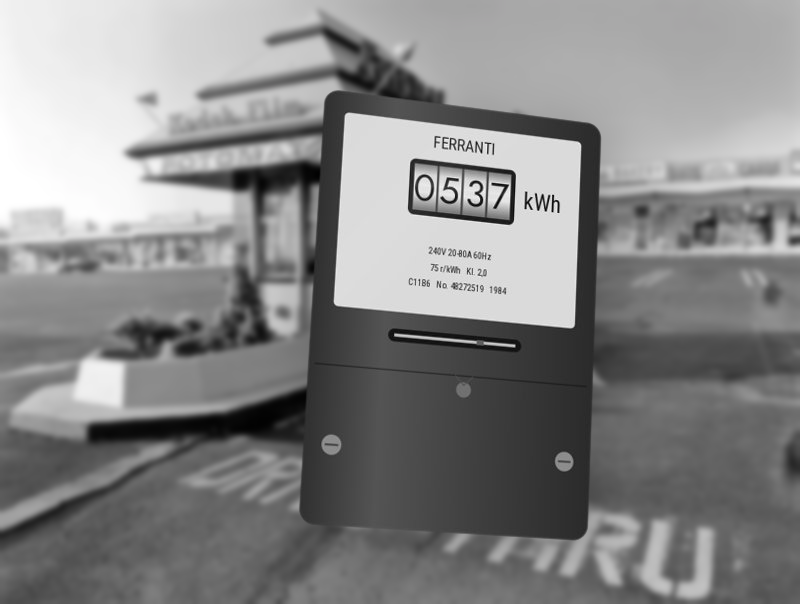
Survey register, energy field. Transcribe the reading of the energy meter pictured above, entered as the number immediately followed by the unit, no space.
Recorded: 537kWh
